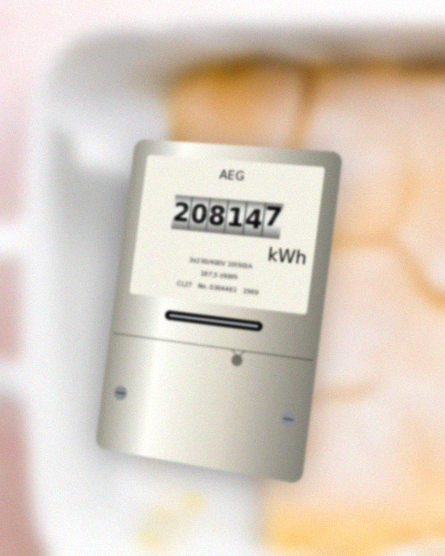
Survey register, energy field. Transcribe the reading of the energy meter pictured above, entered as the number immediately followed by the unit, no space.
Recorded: 208147kWh
